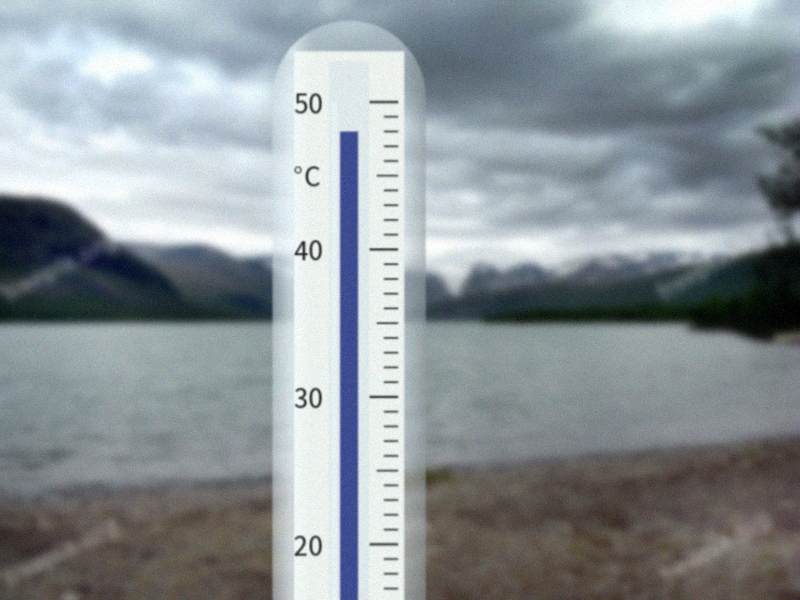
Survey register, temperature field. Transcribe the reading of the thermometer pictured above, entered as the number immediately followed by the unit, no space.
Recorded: 48°C
